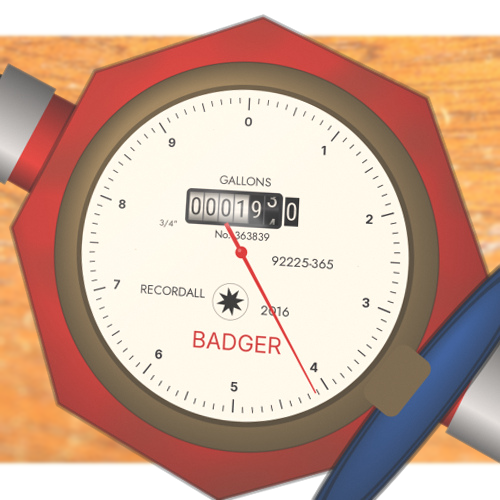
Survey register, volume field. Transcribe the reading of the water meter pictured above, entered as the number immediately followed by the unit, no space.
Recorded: 1934.1gal
